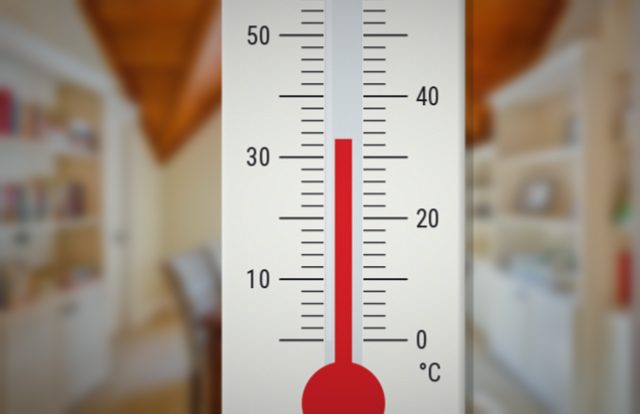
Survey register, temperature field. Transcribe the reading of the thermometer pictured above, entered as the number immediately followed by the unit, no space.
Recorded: 33°C
